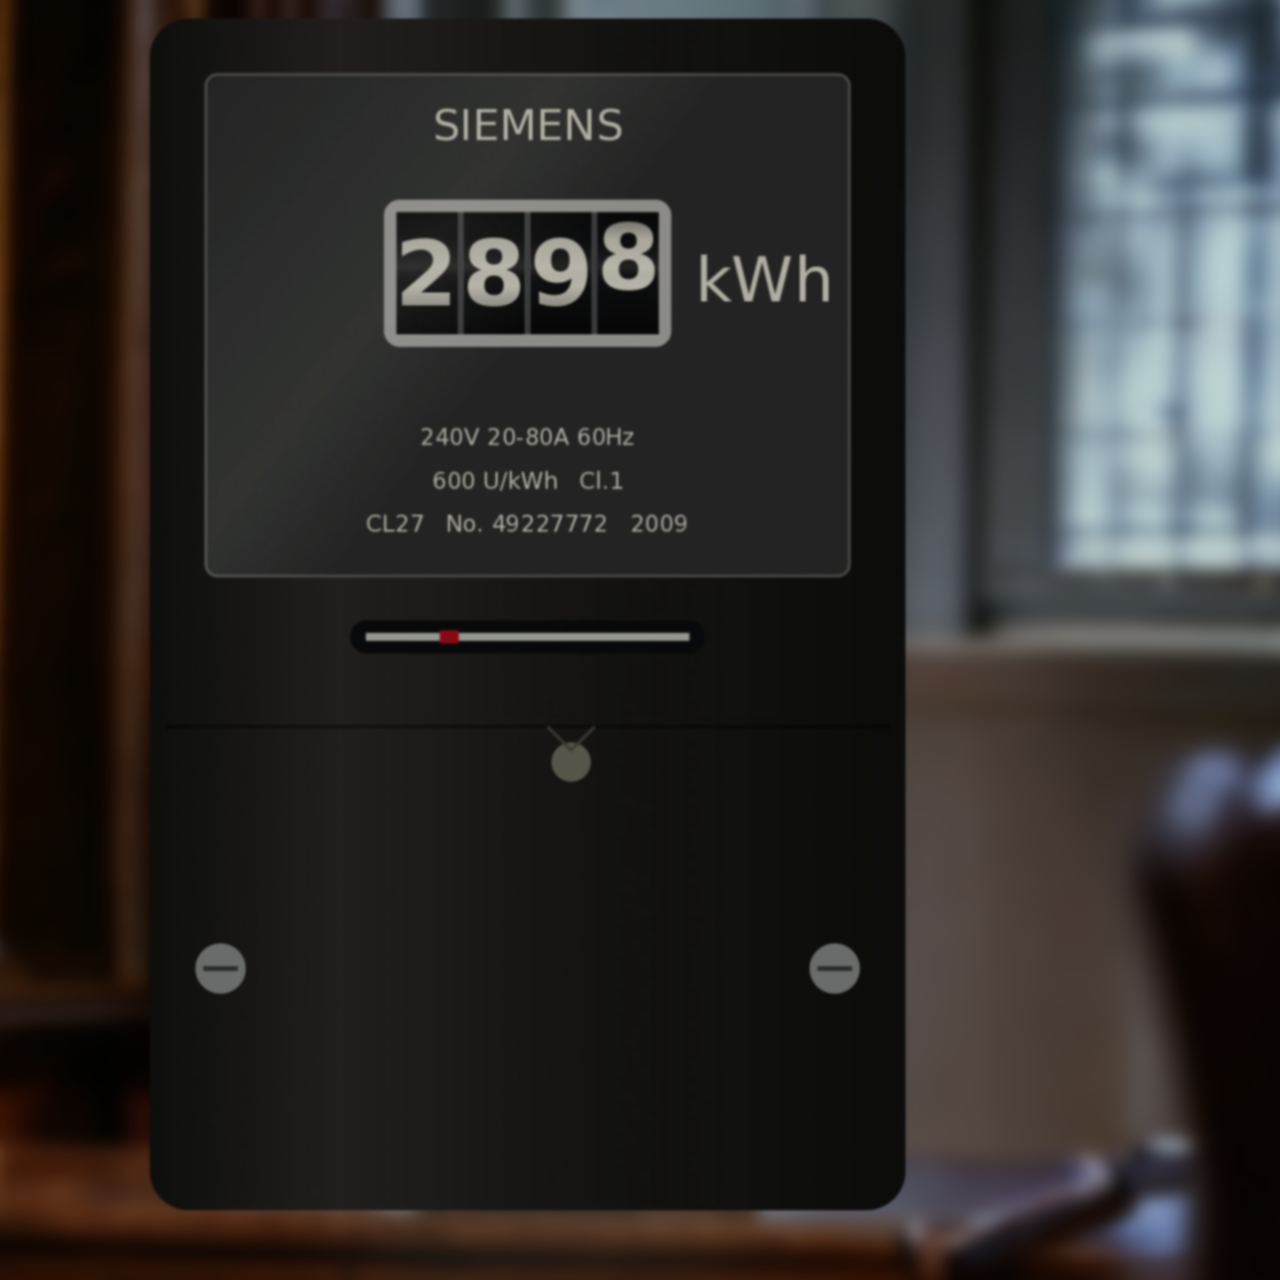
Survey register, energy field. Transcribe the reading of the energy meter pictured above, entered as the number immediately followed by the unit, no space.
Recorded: 2898kWh
